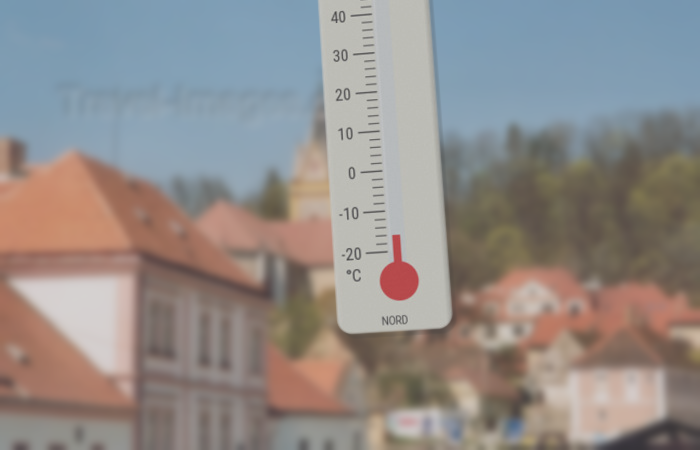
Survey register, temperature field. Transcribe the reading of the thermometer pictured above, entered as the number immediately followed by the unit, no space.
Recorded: -16°C
